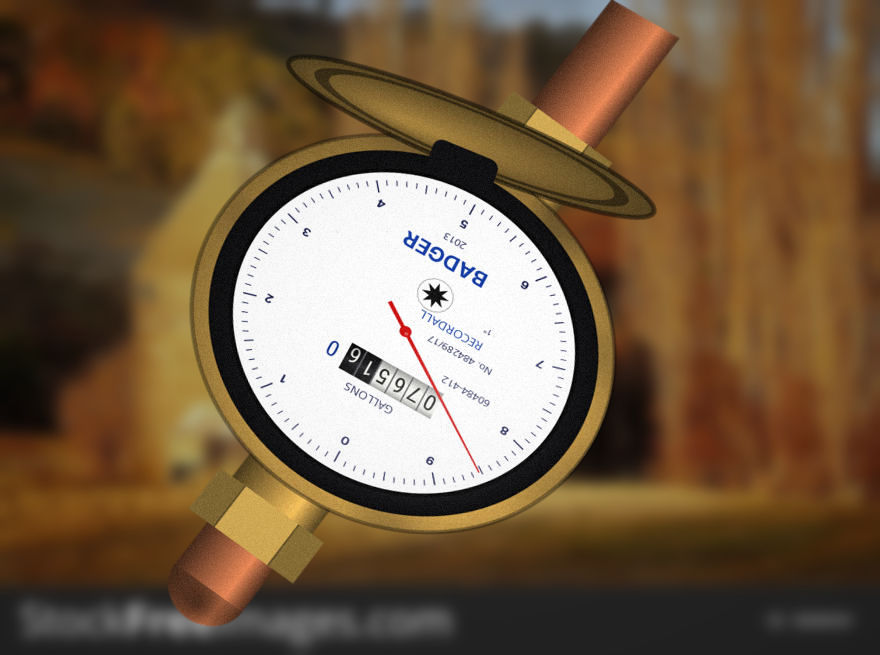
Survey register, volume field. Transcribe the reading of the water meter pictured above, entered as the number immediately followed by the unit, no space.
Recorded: 765158.5gal
